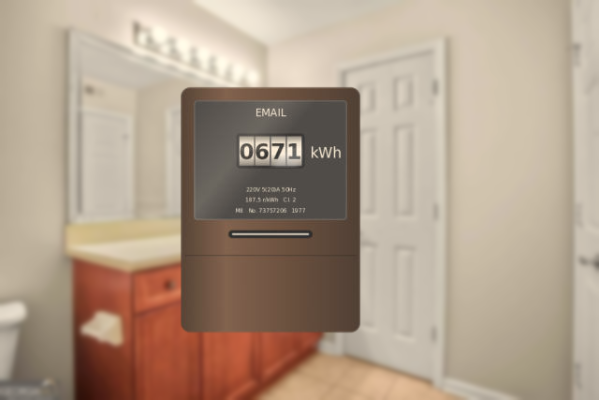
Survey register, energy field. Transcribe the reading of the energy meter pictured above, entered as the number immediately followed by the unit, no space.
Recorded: 671kWh
